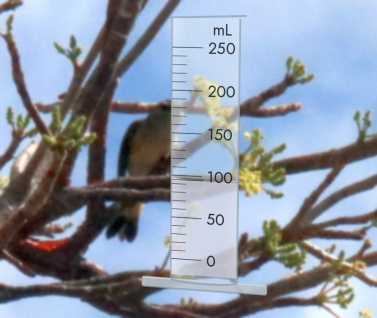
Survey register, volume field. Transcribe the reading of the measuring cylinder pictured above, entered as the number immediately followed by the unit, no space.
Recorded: 95mL
